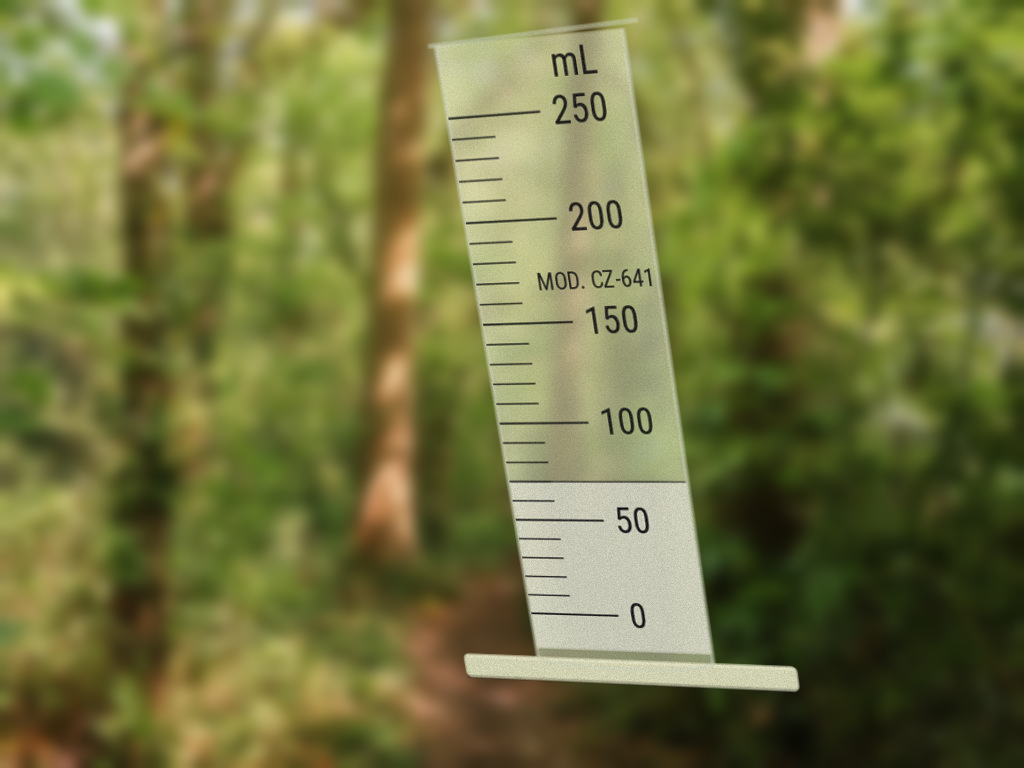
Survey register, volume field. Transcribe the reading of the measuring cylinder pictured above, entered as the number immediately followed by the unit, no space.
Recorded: 70mL
